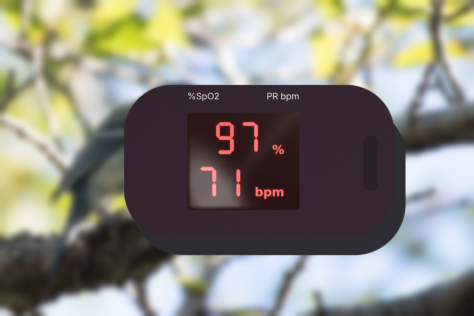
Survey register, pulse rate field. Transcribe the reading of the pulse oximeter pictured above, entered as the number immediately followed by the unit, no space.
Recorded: 71bpm
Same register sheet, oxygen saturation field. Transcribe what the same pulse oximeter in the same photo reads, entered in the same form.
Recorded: 97%
